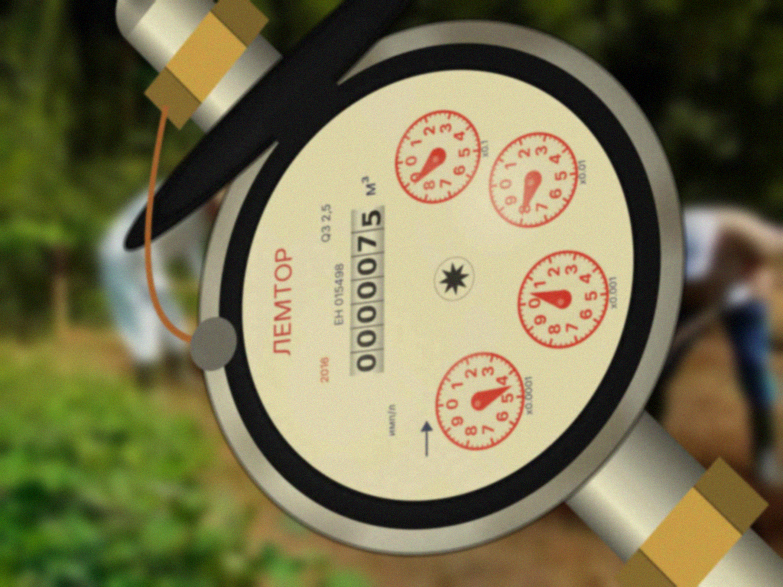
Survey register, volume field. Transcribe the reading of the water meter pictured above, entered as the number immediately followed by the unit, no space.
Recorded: 74.8804m³
